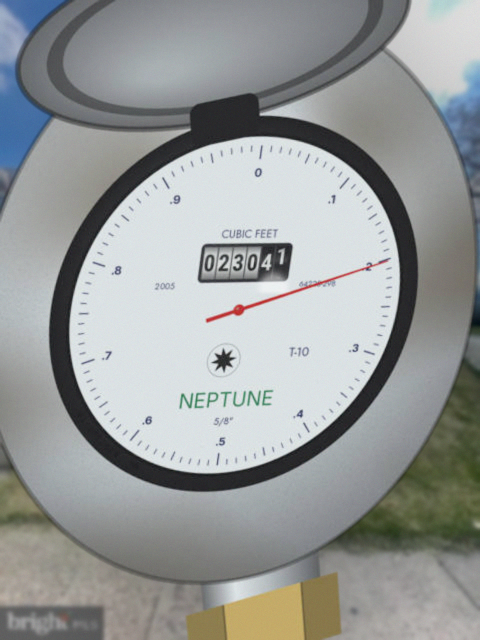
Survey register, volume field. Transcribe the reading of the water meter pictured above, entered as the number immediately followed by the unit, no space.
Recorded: 23041.20ft³
